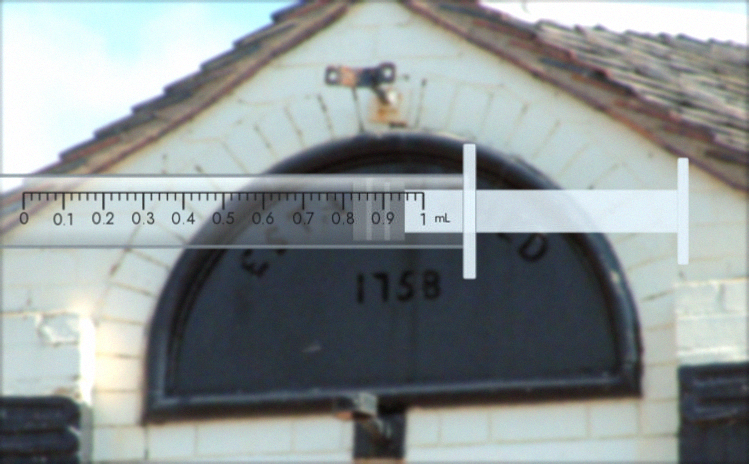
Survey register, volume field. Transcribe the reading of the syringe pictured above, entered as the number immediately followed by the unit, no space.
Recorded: 0.82mL
